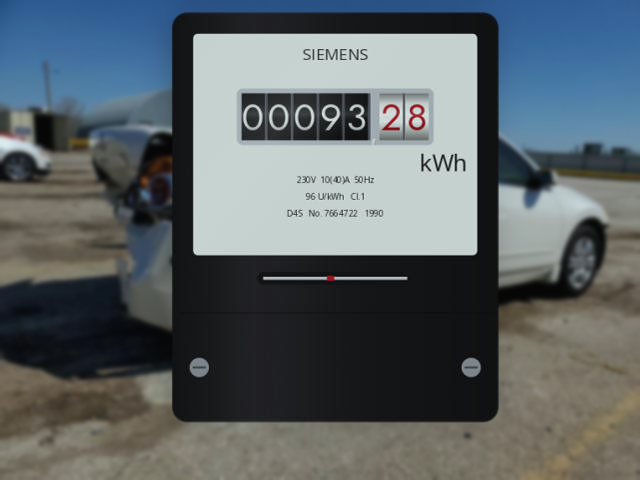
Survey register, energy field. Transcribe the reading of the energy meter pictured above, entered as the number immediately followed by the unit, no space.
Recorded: 93.28kWh
